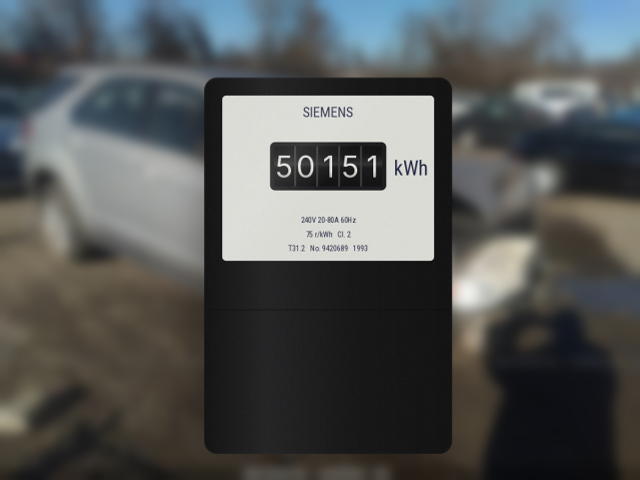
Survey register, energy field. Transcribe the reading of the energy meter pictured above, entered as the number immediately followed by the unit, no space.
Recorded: 50151kWh
